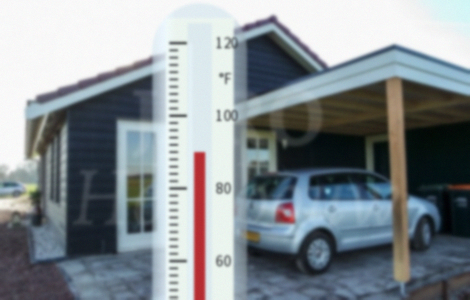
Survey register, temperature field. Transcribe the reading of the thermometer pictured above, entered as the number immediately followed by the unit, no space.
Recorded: 90°F
